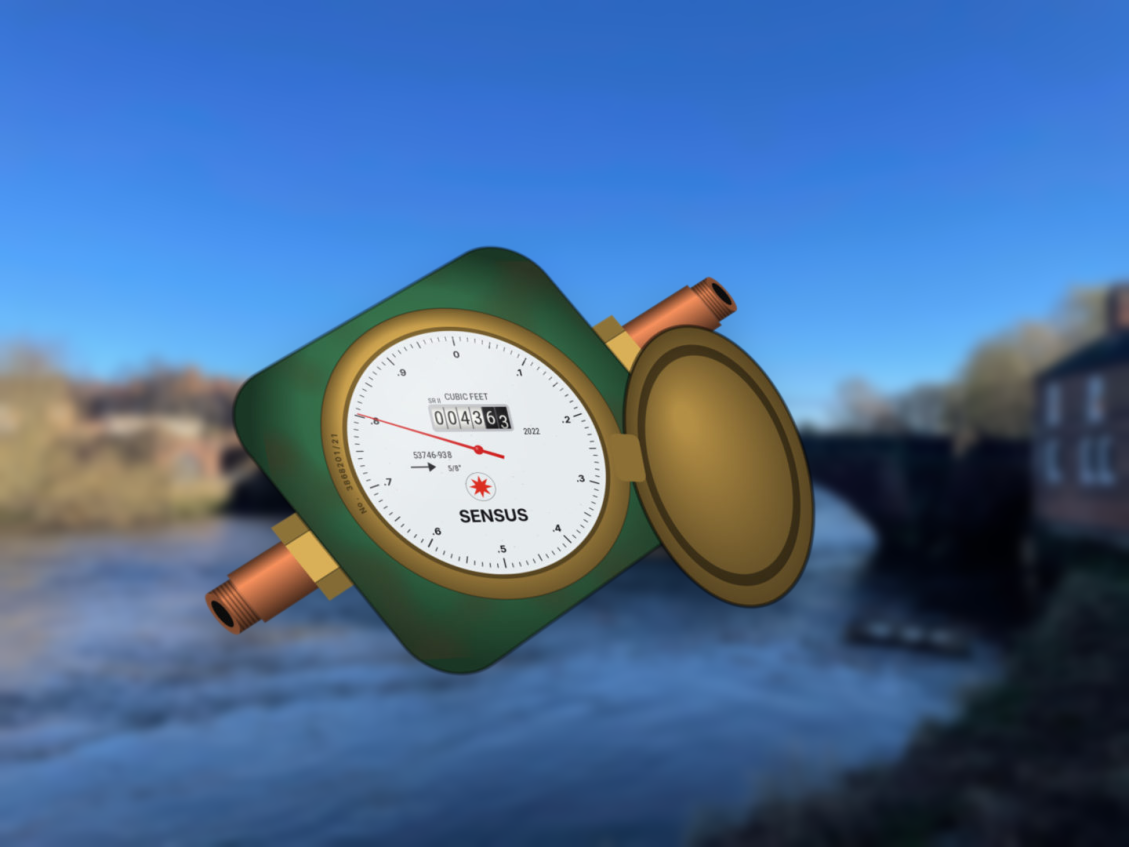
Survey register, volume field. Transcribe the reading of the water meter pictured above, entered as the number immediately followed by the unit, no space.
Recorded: 4362.80ft³
